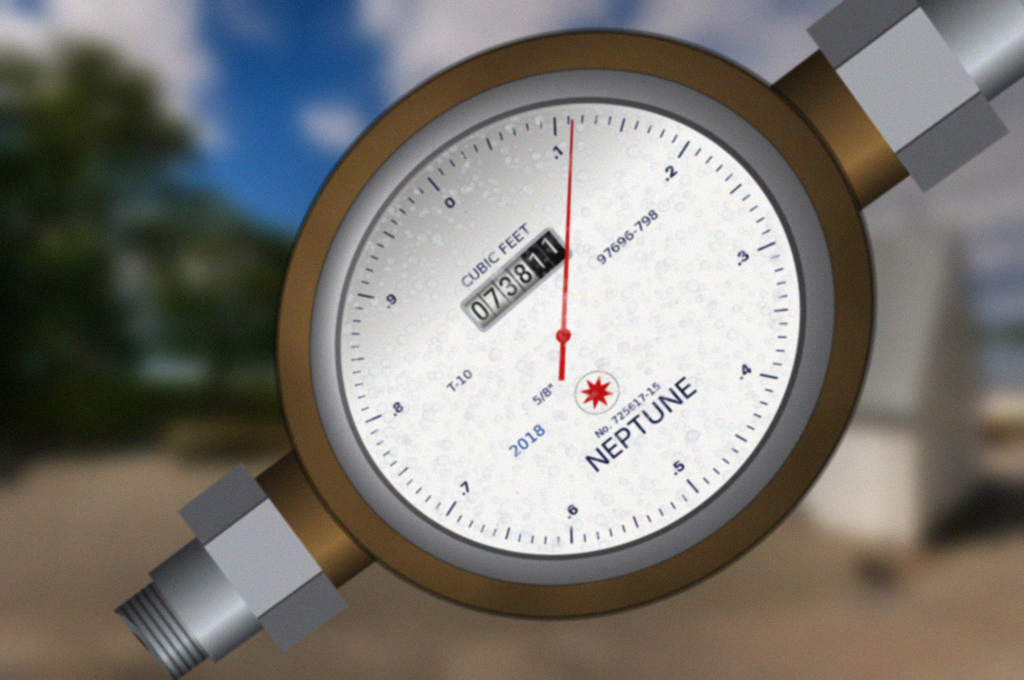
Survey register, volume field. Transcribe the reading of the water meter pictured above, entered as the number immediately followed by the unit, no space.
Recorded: 73811.11ft³
